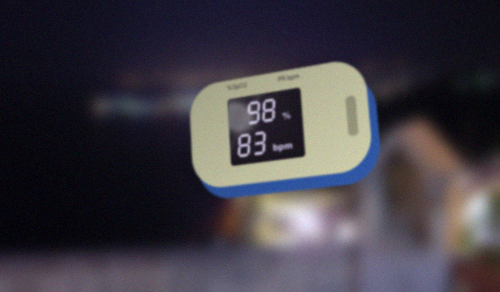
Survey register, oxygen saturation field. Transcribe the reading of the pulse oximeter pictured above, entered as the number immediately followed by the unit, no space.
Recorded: 98%
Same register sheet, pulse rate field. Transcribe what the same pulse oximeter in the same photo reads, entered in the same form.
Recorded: 83bpm
